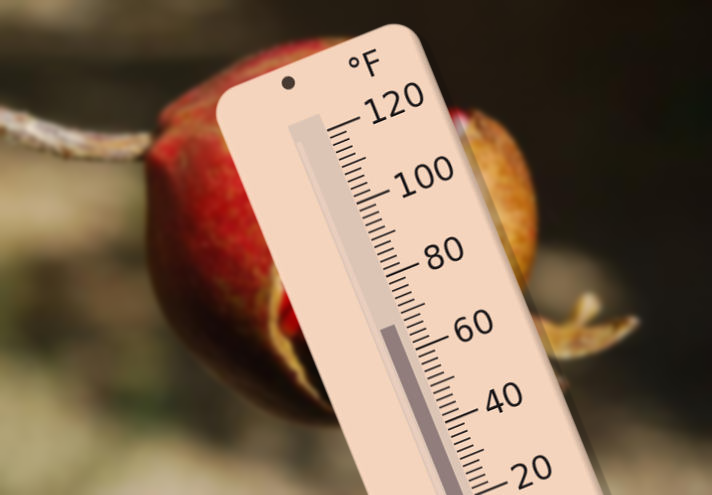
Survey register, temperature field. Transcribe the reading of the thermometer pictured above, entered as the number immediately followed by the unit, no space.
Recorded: 68°F
